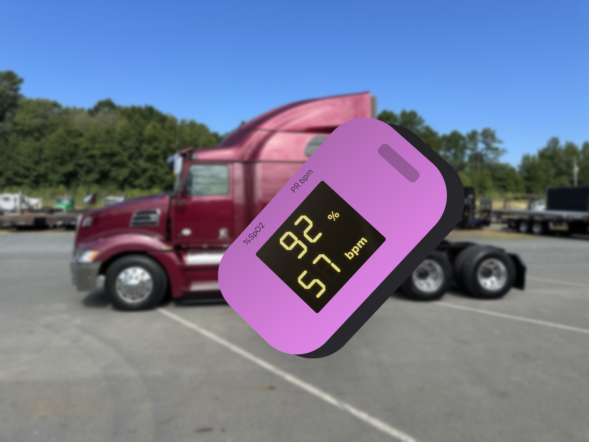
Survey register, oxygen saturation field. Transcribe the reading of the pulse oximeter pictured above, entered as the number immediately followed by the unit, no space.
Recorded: 92%
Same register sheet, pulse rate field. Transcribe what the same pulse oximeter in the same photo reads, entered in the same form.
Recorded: 57bpm
